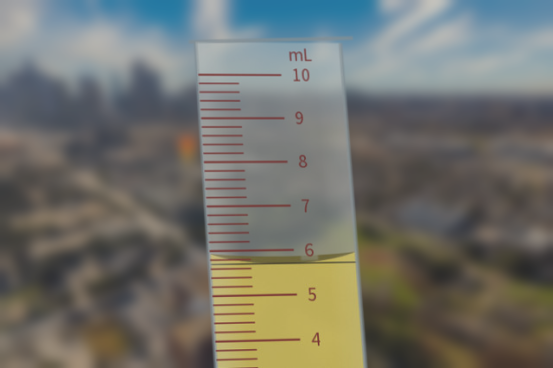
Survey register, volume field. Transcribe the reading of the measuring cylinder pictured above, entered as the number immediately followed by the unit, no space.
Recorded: 5.7mL
